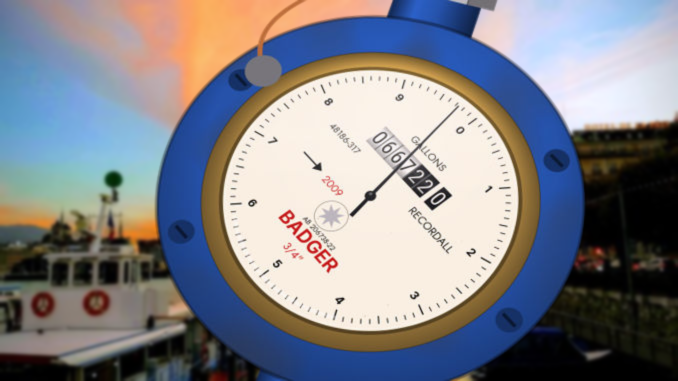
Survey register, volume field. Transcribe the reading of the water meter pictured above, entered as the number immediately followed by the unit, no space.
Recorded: 667219.7gal
